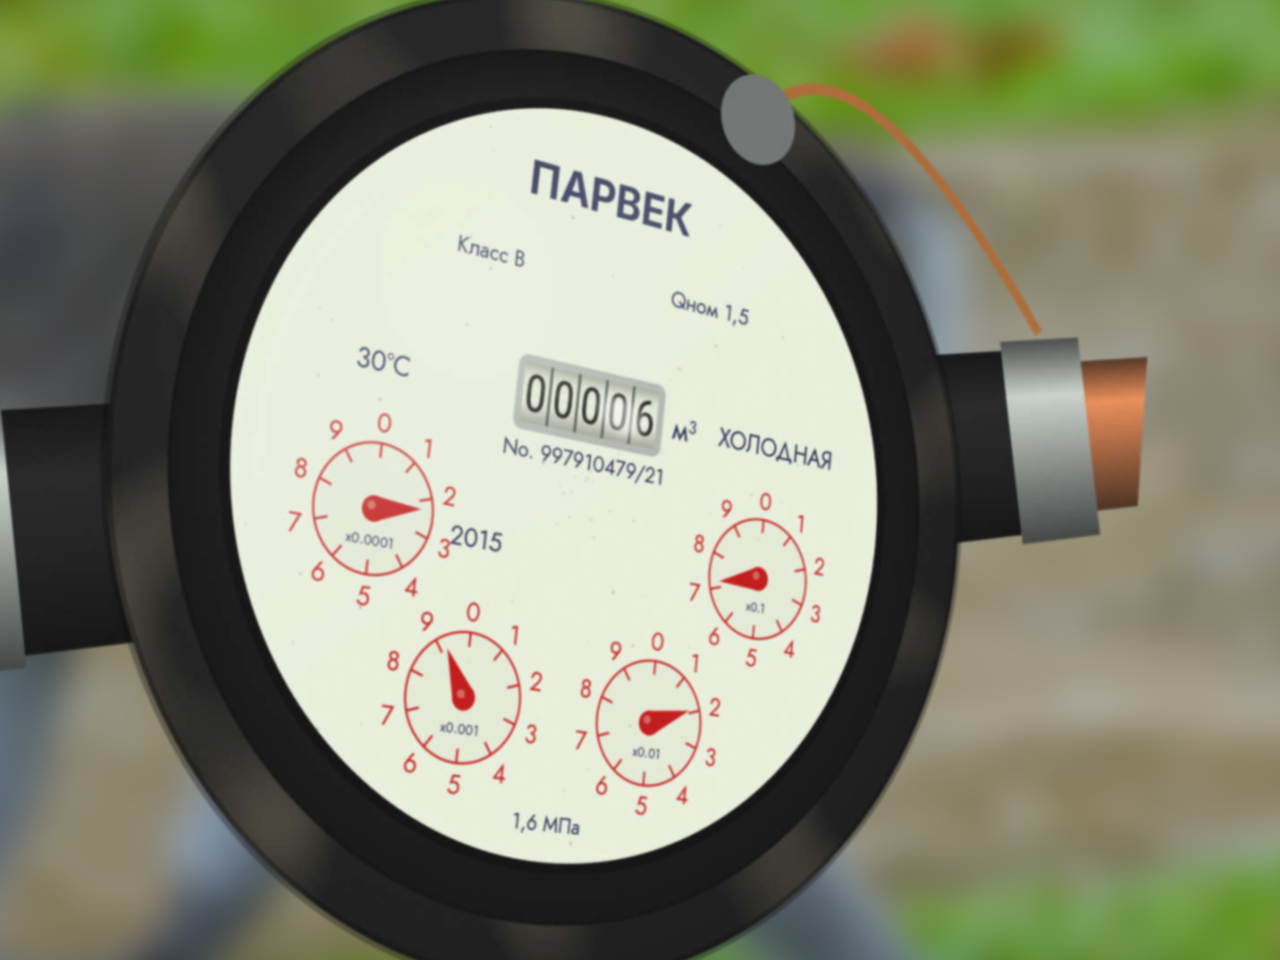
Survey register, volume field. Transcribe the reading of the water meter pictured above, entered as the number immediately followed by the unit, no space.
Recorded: 6.7192m³
